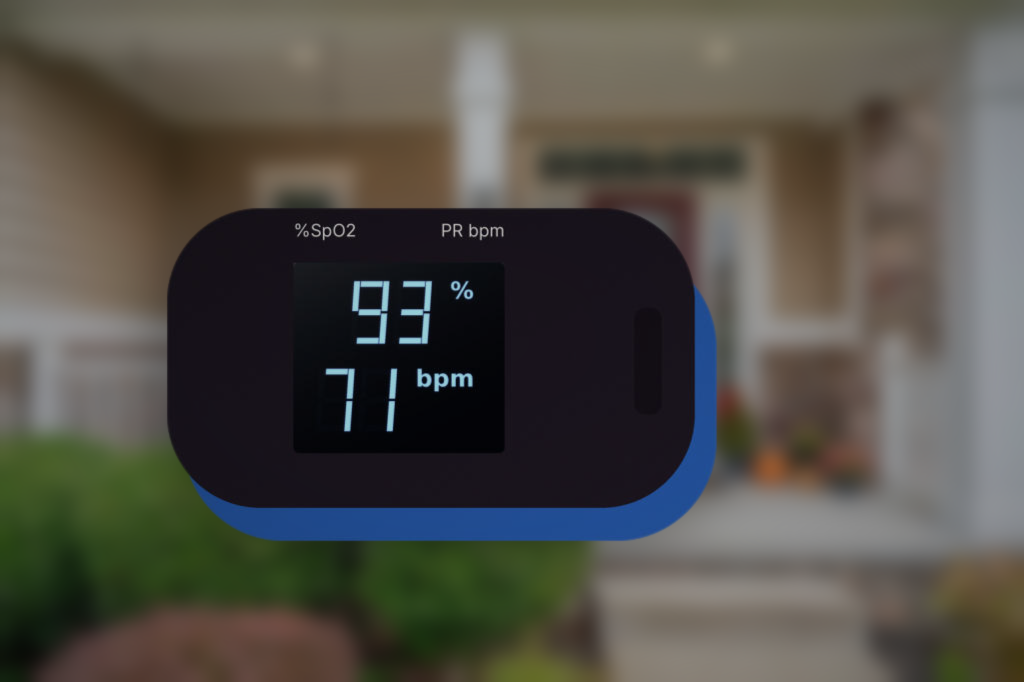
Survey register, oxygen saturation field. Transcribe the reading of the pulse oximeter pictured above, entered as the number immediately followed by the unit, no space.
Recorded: 93%
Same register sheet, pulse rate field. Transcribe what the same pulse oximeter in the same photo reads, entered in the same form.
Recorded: 71bpm
